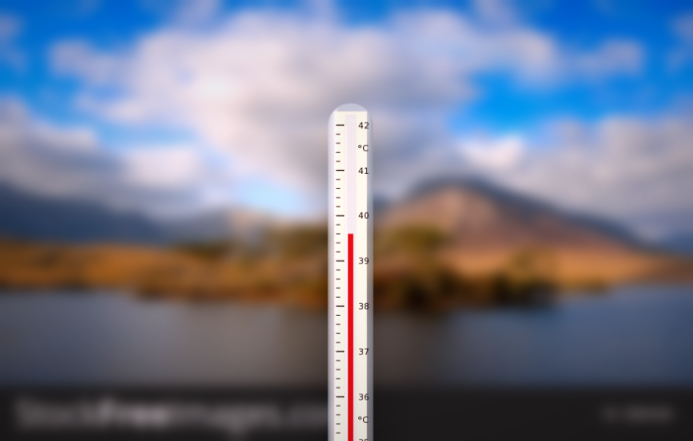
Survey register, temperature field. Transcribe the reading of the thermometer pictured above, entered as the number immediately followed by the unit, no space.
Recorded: 39.6°C
